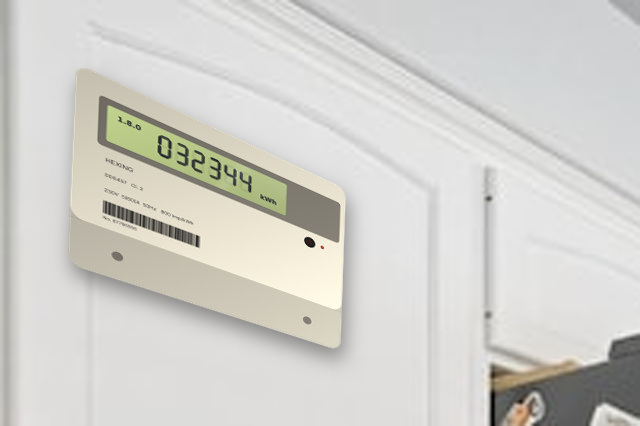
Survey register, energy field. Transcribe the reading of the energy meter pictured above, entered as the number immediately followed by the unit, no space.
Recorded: 32344kWh
